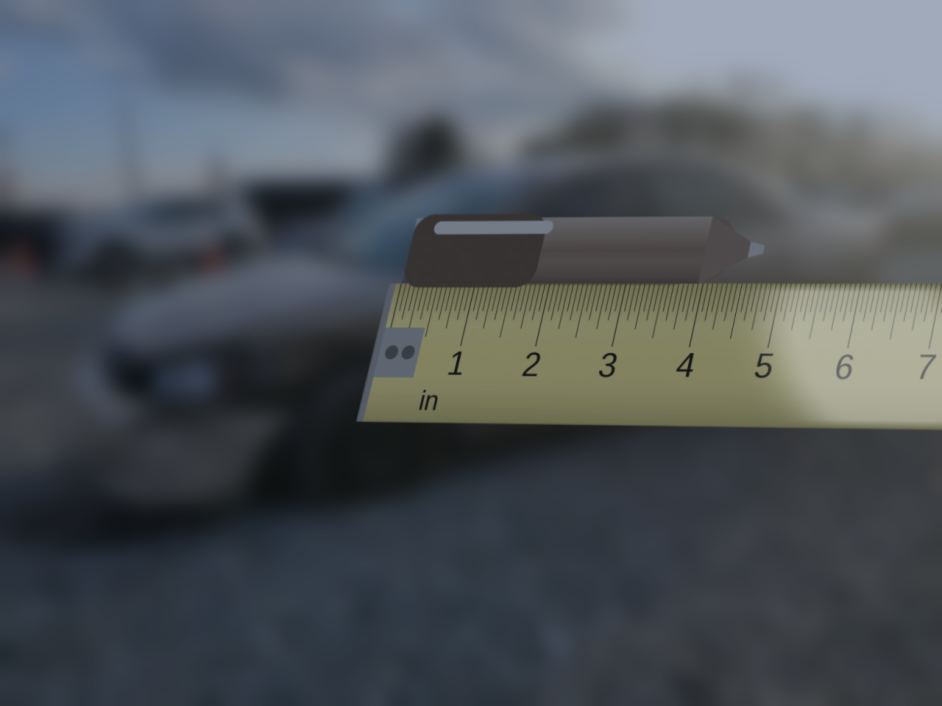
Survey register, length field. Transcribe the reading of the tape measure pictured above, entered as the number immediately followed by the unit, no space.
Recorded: 4.6875in
